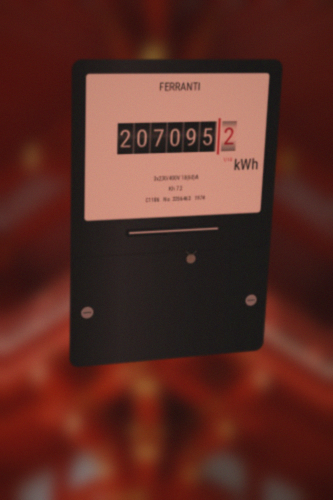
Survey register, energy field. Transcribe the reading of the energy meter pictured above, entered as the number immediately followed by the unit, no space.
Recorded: 207095.2kWh
